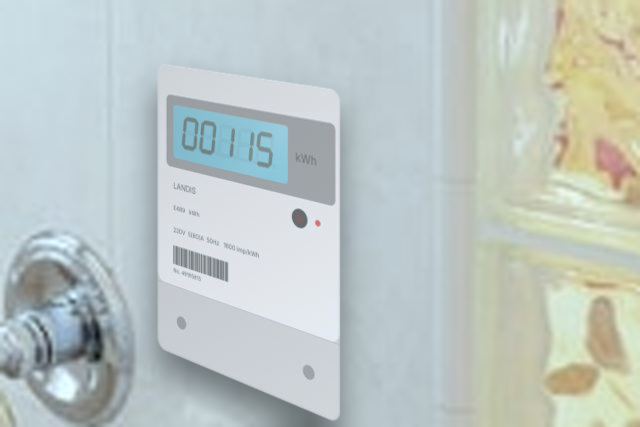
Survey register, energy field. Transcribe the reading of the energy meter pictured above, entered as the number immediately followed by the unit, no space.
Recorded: 115kWh
